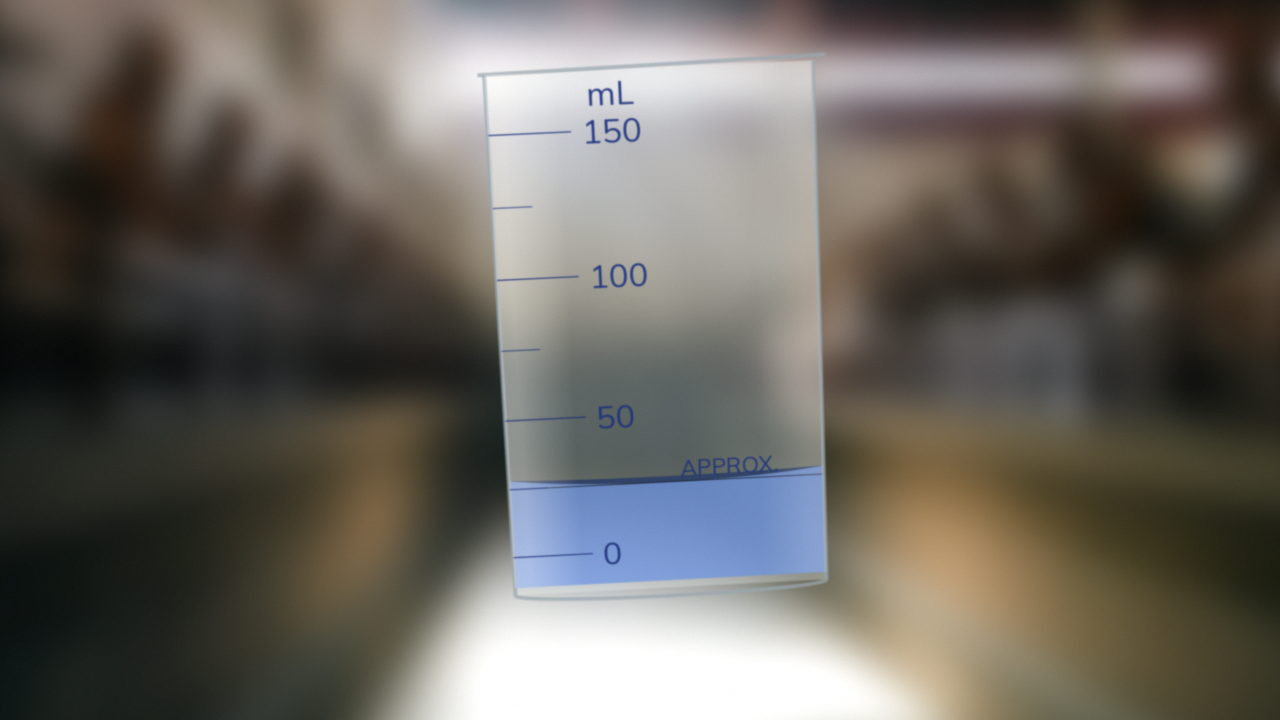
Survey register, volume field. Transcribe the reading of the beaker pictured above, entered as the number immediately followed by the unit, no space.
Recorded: 25mL
